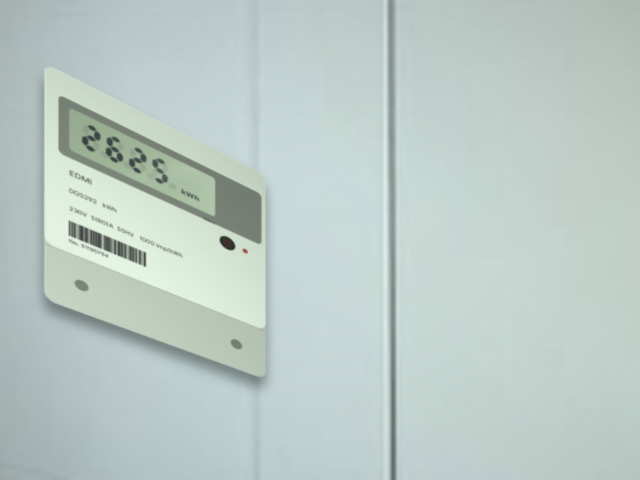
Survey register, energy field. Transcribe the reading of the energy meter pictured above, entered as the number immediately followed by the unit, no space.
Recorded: 2625kWh
